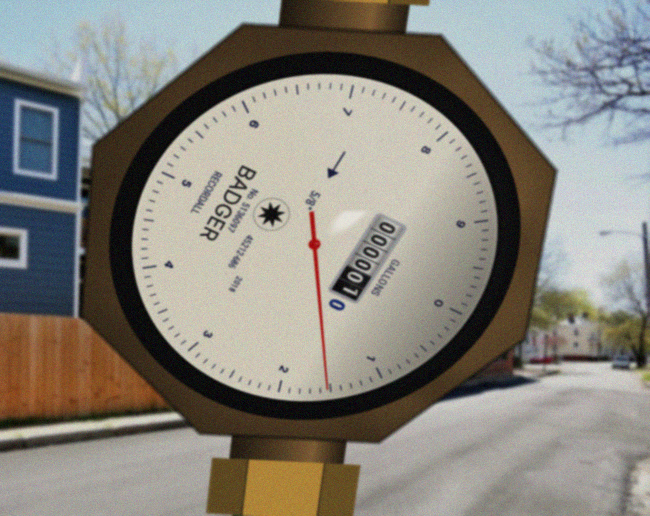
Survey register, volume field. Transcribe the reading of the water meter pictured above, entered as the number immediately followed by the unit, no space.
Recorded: 11.5gal
